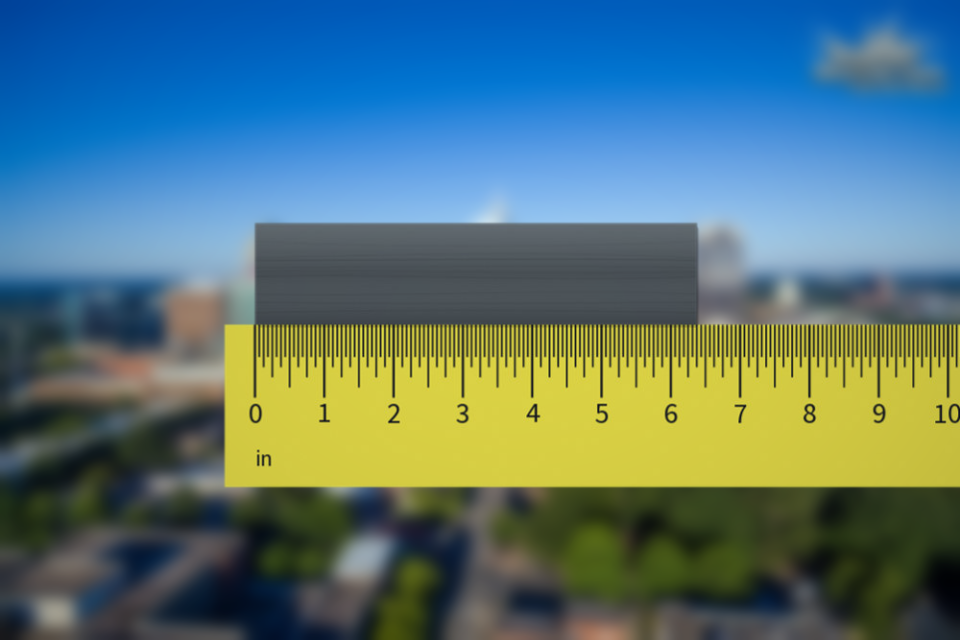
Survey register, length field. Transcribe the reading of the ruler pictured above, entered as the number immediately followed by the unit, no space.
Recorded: 6.375in
